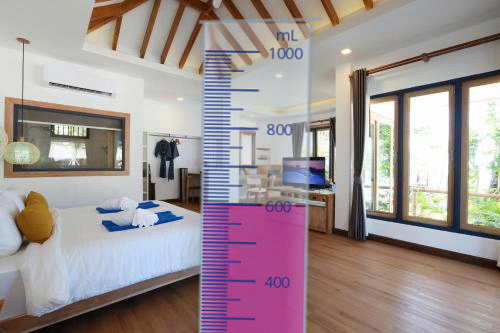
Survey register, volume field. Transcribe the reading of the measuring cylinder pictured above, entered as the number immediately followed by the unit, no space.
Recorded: 600mL
